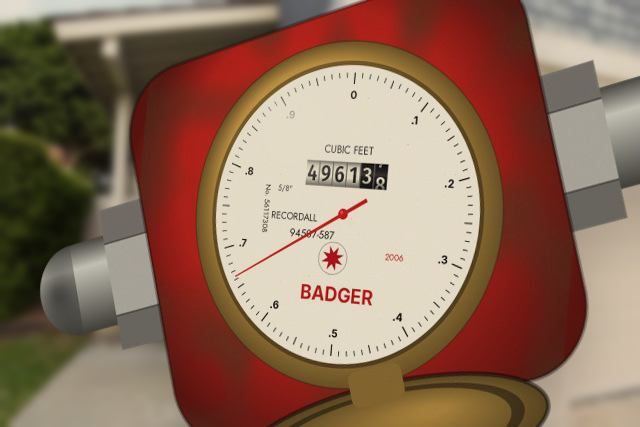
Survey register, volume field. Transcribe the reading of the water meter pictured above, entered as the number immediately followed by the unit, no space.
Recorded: 496137.66ft³
